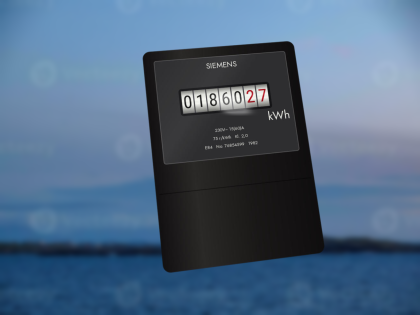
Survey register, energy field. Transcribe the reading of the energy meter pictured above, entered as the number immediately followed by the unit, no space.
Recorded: 1860.27kWh
